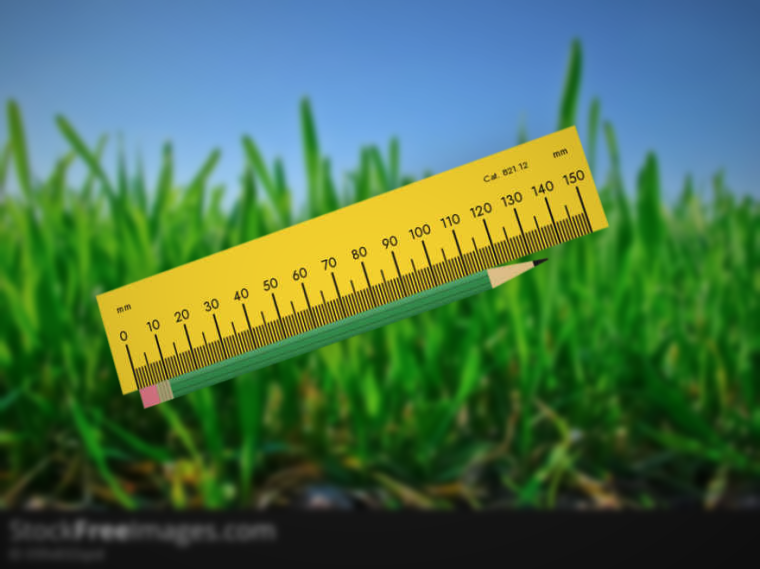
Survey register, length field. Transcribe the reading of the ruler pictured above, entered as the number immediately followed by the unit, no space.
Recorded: 135mm
